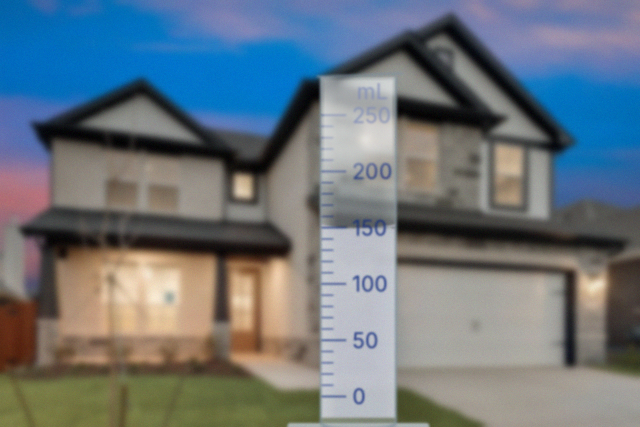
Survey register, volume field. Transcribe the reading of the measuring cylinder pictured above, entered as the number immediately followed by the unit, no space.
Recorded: 150mL
